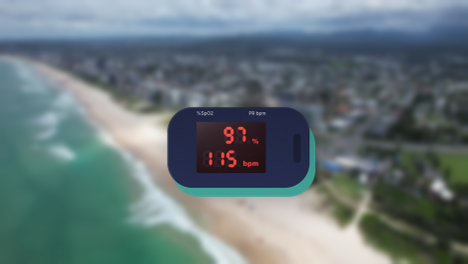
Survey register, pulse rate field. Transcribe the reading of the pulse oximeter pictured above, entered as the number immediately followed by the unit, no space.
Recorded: 115bpm
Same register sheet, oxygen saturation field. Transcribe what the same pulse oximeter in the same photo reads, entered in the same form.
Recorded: 97%
